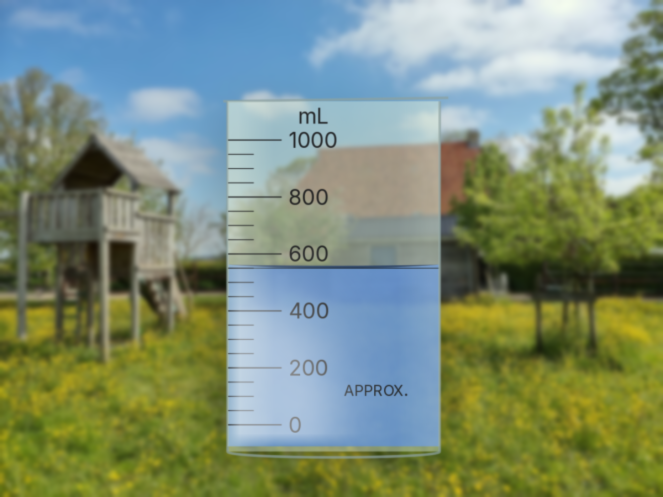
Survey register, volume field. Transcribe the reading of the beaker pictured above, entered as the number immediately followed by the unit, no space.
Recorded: 550mL
